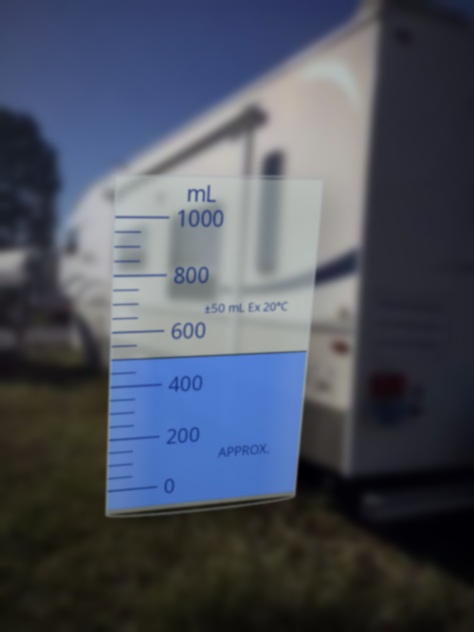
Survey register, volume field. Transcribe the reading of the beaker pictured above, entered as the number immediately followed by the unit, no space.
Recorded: 500mL
